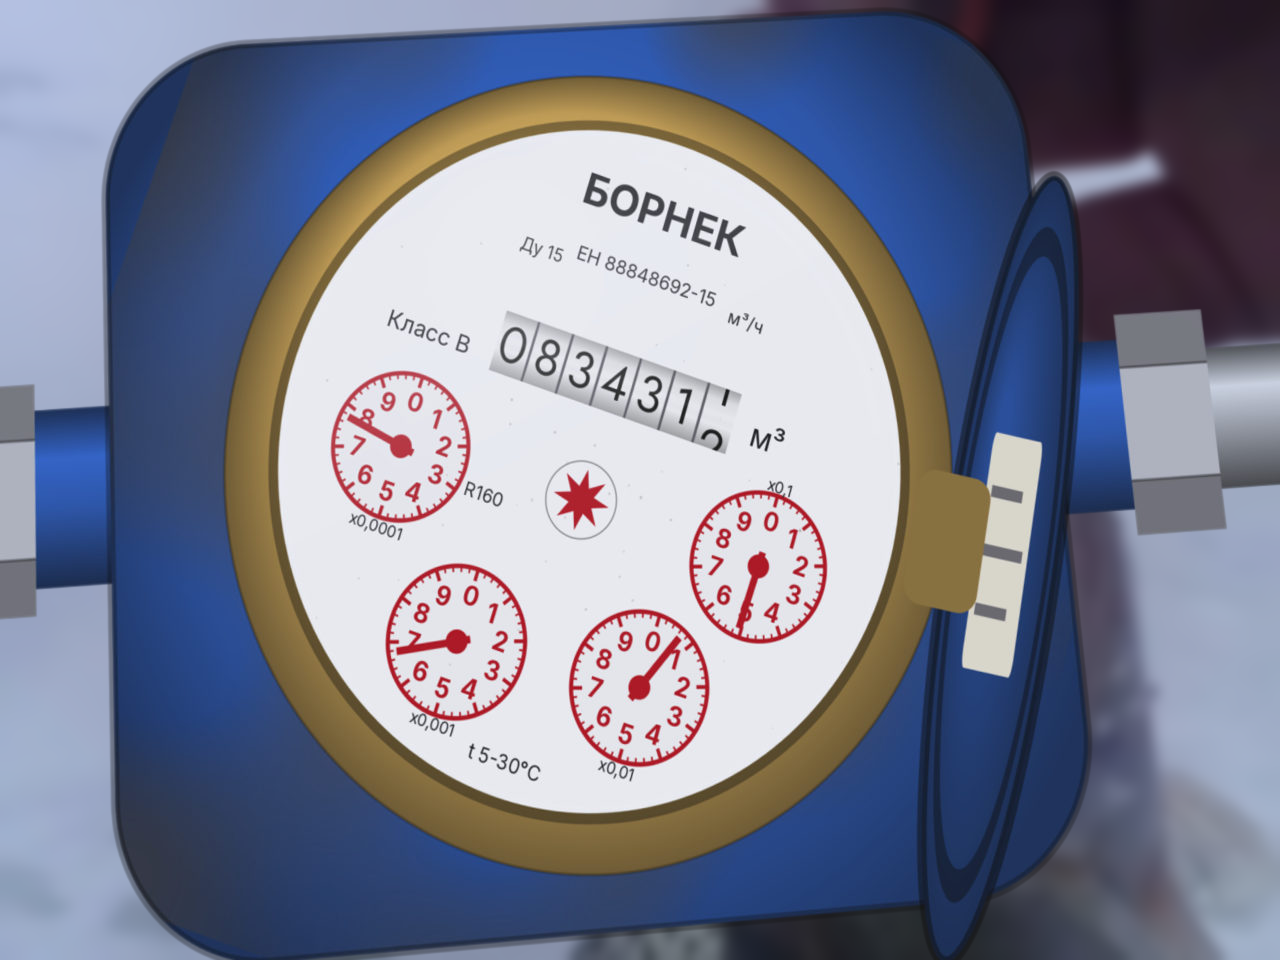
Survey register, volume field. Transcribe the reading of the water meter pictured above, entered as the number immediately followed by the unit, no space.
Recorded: 834311.5067m³
